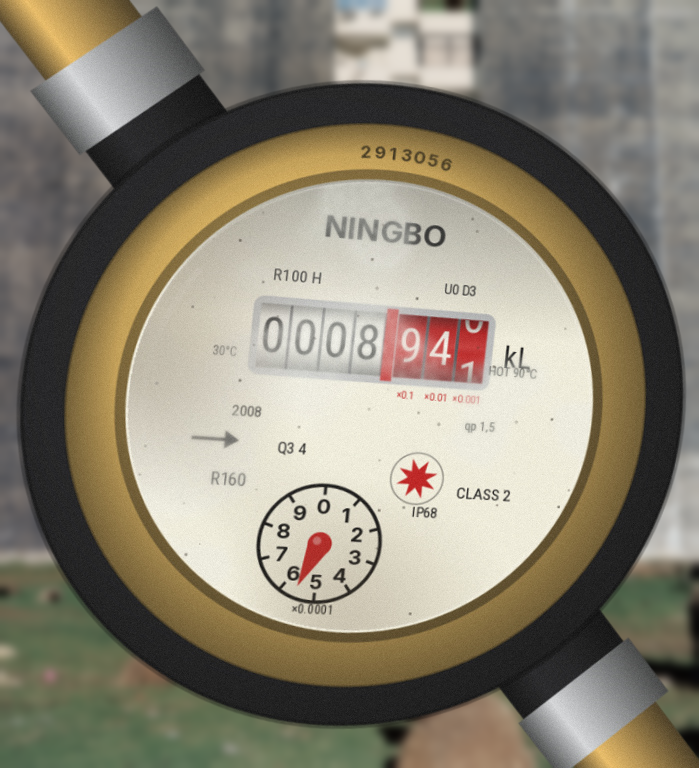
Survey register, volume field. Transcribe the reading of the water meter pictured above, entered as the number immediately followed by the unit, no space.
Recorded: 8.9405kL
